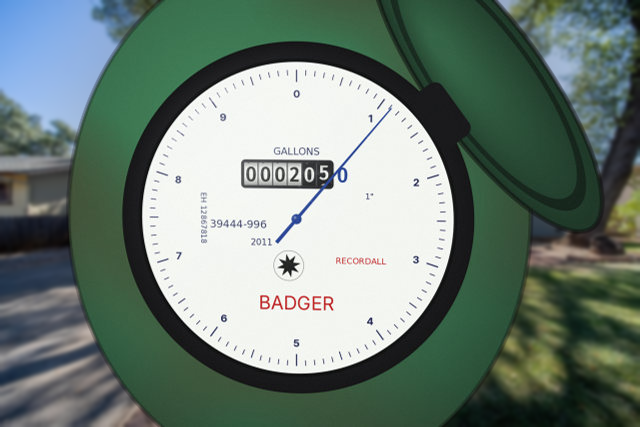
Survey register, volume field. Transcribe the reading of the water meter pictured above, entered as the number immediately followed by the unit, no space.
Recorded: 2051.1gal
